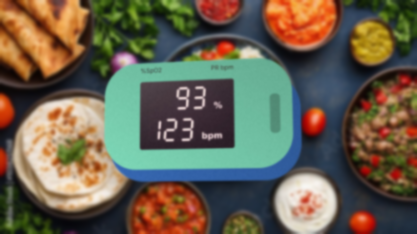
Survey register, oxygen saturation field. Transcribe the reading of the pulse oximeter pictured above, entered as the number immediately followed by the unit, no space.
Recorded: 93%
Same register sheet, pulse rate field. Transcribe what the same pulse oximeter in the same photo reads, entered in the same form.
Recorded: 123bpm
